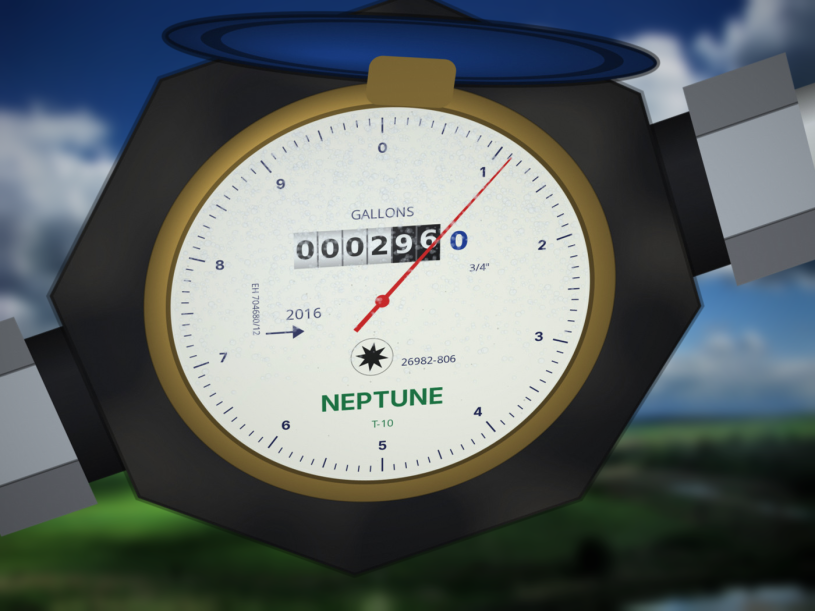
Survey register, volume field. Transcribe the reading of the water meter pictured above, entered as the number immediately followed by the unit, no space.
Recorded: 2961.1gal
